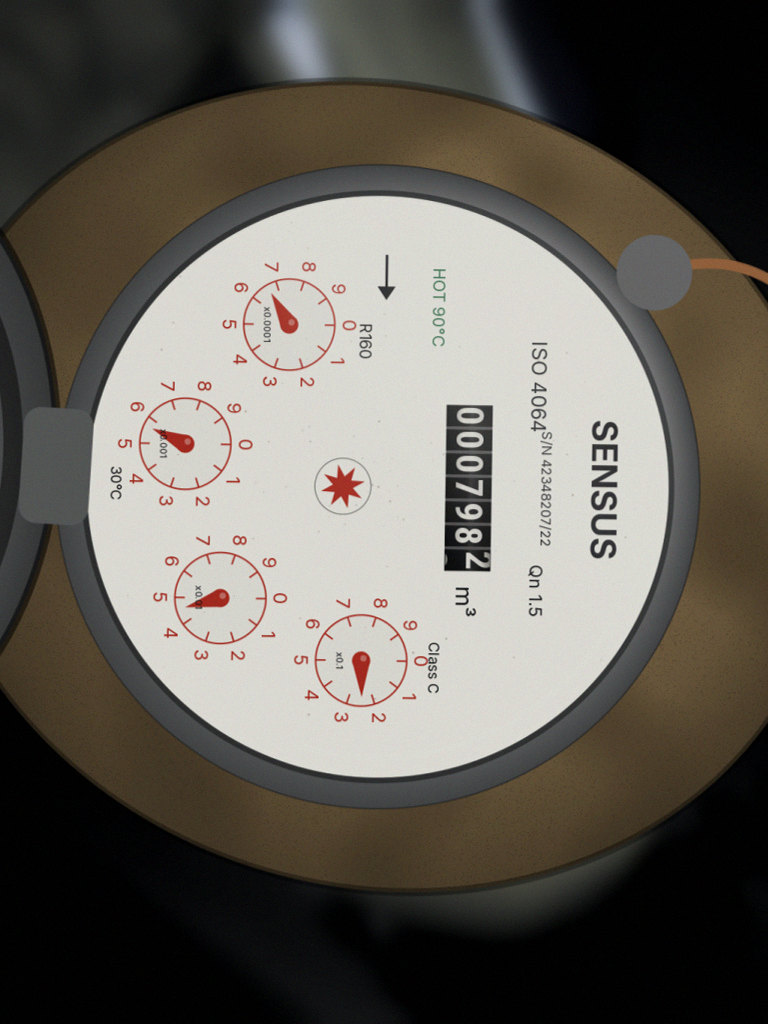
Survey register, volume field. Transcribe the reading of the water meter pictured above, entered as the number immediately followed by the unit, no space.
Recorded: 7982.2456m³
